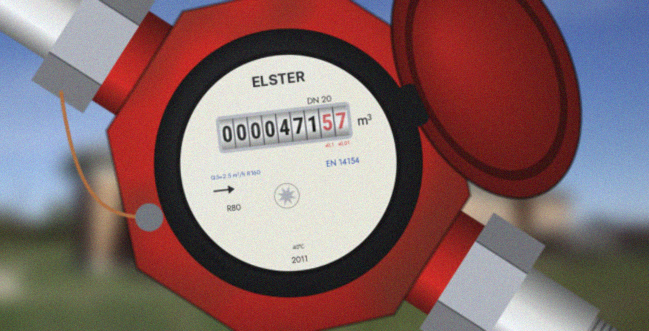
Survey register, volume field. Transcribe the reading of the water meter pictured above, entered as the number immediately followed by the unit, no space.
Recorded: 471.57m³
